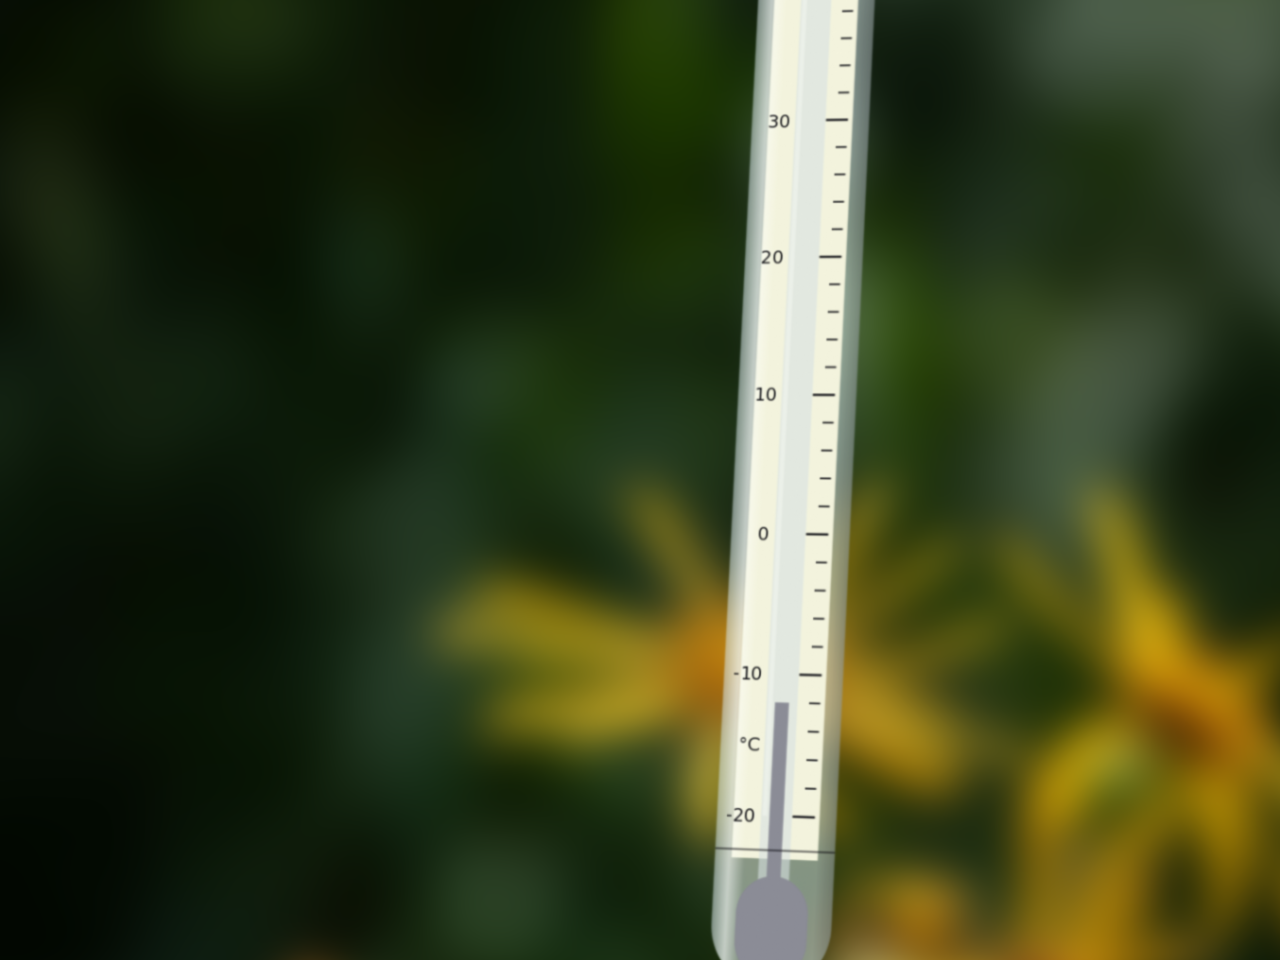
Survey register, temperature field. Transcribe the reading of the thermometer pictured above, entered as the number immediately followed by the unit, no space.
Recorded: -12°C
